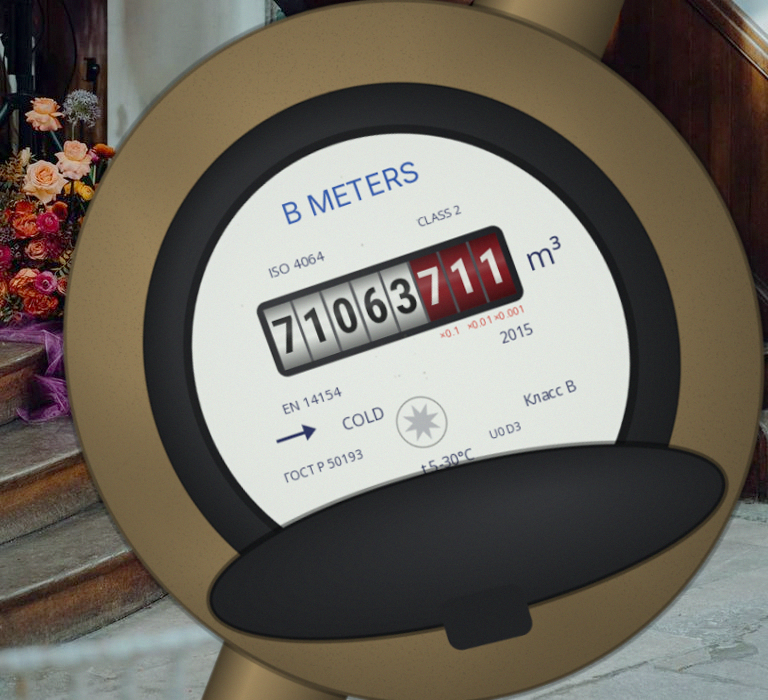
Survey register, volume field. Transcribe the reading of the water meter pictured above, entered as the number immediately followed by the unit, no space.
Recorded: 71063.711m³
